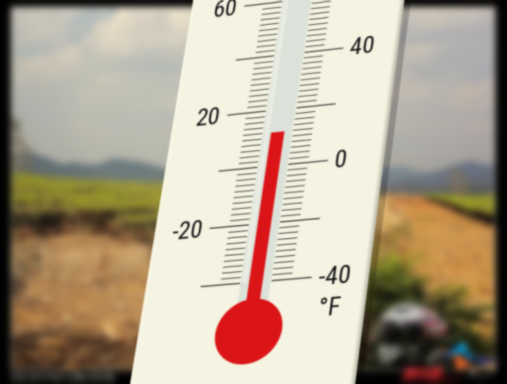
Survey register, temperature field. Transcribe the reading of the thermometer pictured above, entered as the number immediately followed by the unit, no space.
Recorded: 12°F
